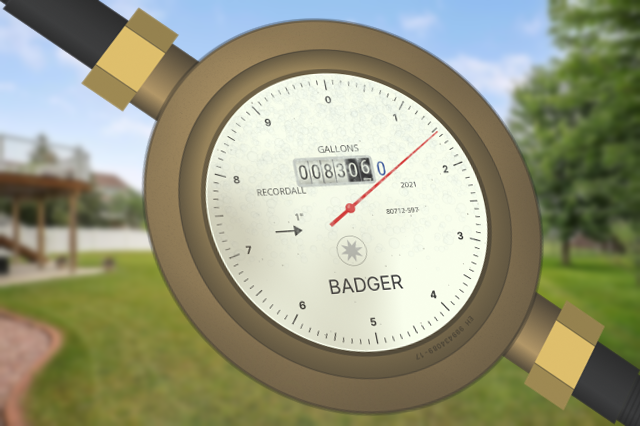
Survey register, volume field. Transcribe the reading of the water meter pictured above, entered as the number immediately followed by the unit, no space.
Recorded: 83061.5gal
